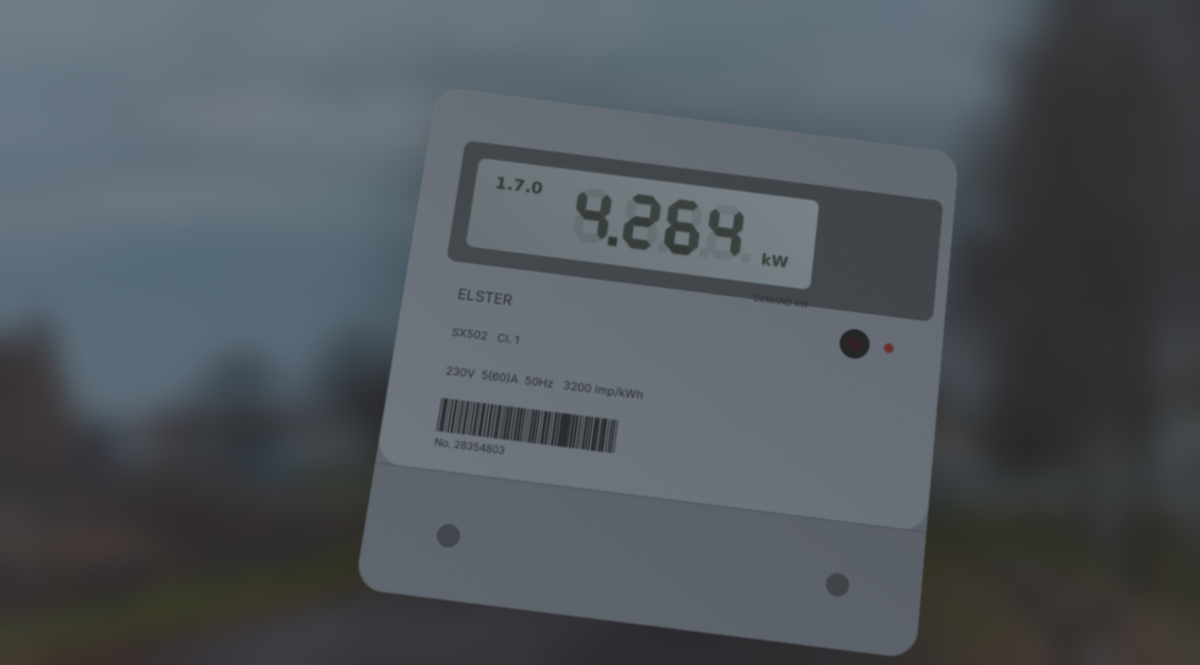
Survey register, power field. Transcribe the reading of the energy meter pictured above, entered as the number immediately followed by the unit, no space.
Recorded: 4.264kW
